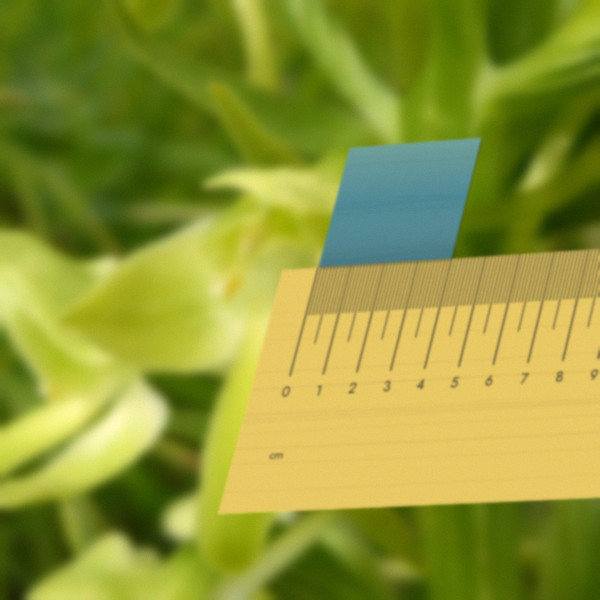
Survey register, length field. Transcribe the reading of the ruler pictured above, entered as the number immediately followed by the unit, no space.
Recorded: 4cm
